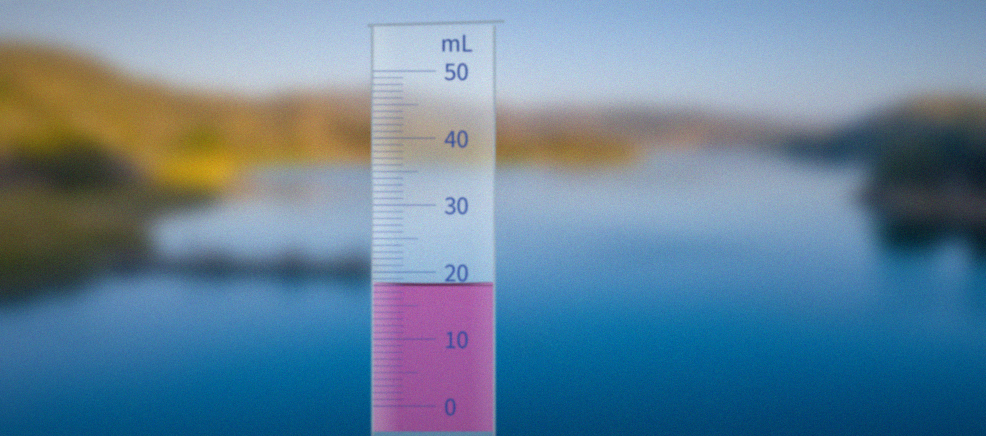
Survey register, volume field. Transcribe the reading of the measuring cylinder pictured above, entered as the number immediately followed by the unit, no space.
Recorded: 18mL
